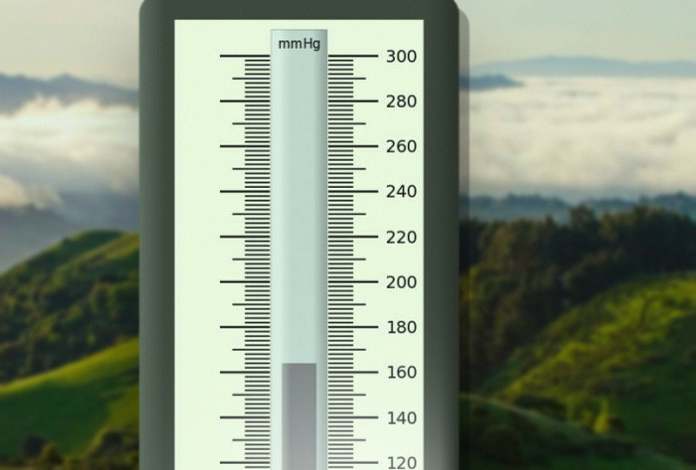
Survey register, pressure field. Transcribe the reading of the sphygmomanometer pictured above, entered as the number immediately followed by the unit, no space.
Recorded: 164mmHg
